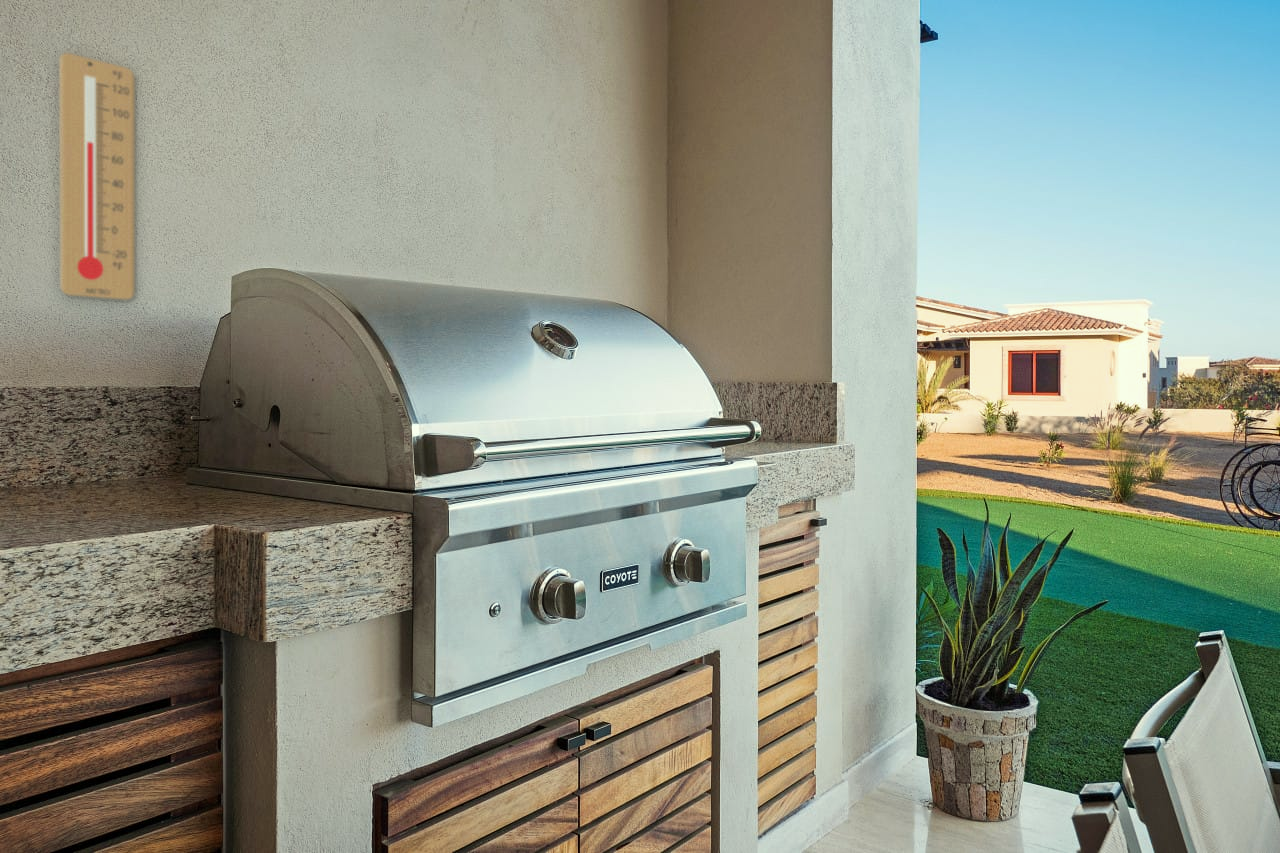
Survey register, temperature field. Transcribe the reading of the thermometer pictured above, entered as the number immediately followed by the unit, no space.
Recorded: 70°F
